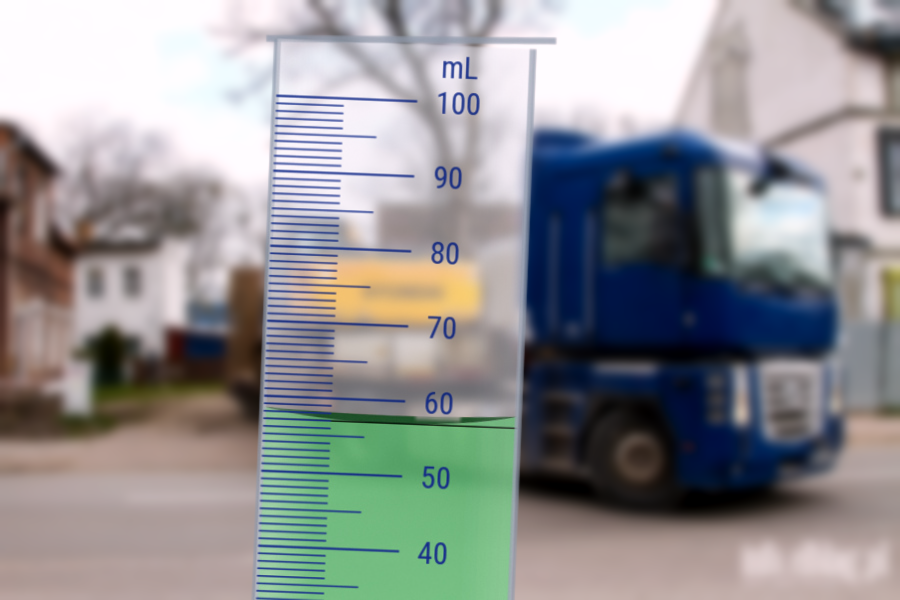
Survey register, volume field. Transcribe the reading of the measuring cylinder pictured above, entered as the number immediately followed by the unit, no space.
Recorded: 57mL
